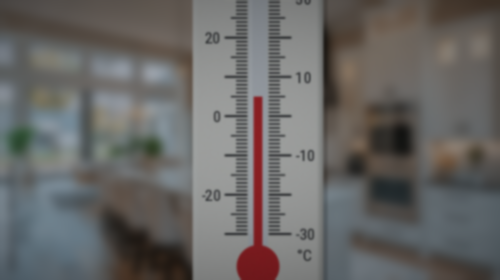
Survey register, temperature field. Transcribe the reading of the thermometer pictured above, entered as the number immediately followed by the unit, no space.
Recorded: 5°C
